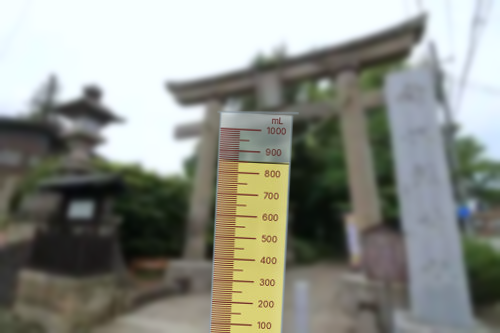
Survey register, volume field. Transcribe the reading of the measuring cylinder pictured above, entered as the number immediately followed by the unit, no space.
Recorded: 850mL
